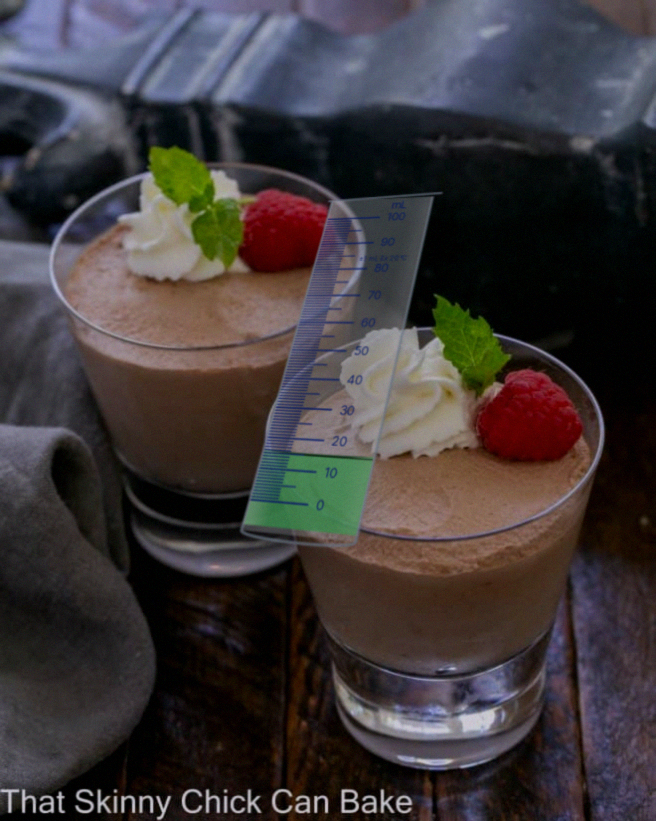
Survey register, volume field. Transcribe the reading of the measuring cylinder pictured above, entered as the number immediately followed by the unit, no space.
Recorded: 15mL
